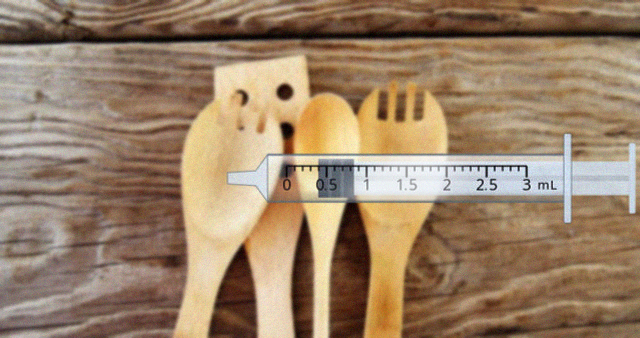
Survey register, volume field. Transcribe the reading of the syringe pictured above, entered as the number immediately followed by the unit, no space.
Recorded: 0.4mL
